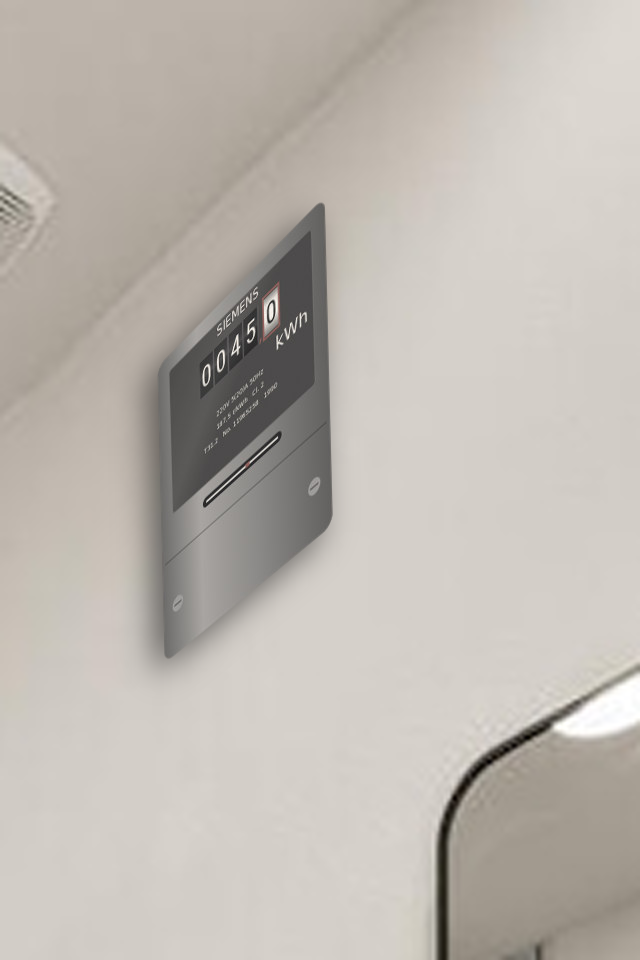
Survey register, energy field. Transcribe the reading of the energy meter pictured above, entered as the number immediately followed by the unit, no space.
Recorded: 45.0kWh
